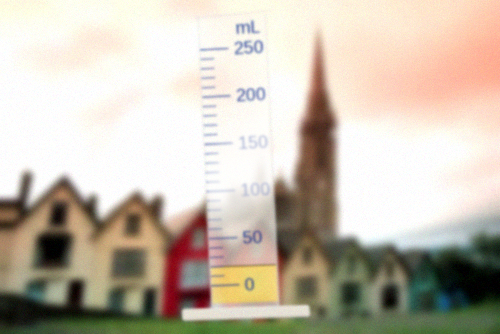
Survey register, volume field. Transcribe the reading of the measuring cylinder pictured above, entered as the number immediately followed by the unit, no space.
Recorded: 20mL
